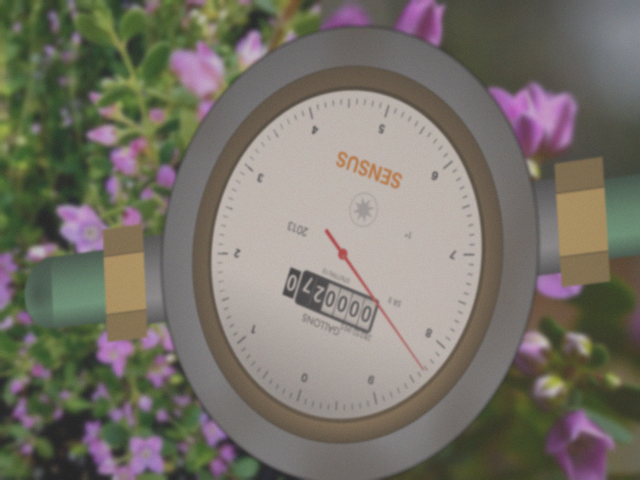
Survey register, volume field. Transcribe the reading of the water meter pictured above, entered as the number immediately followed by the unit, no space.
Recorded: 268.3gal
